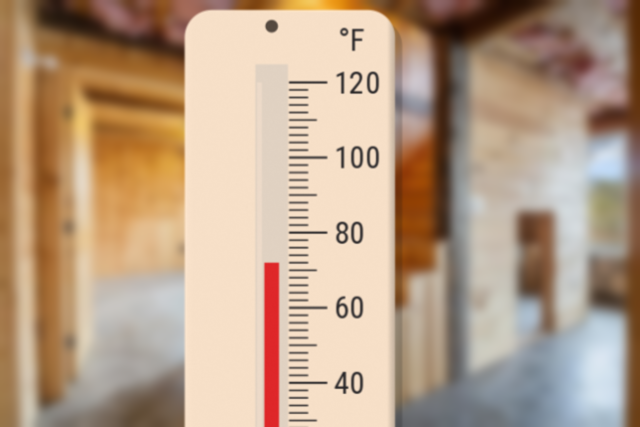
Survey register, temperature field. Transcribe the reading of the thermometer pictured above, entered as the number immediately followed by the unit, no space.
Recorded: 72°F
